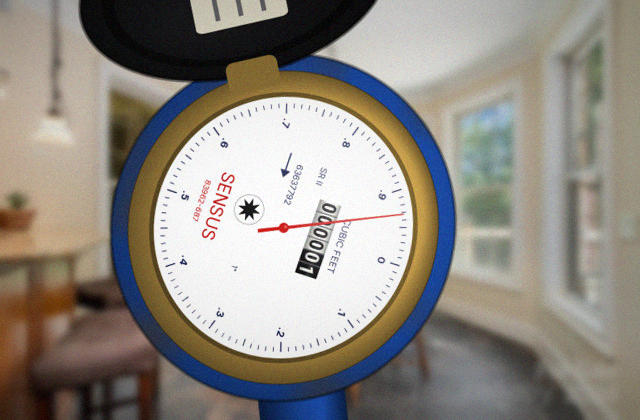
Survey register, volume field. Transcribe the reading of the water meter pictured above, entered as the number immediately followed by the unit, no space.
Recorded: 0.93ft³
